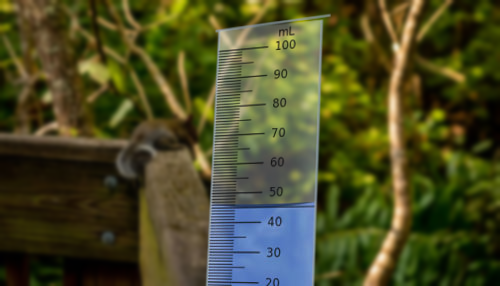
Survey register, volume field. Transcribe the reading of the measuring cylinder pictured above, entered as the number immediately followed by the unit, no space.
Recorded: 45mL
